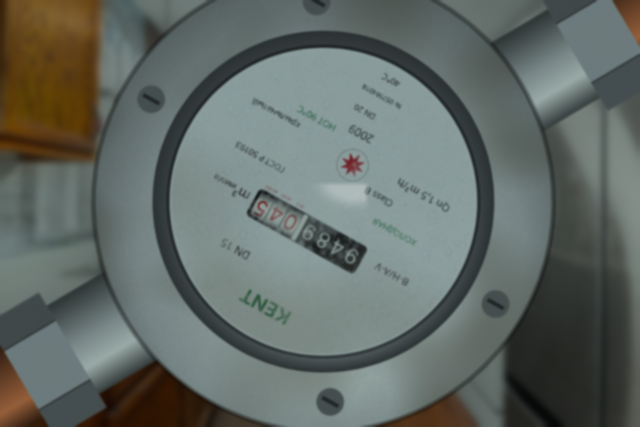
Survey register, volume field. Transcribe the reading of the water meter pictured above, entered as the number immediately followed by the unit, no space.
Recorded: 9489.045m³
